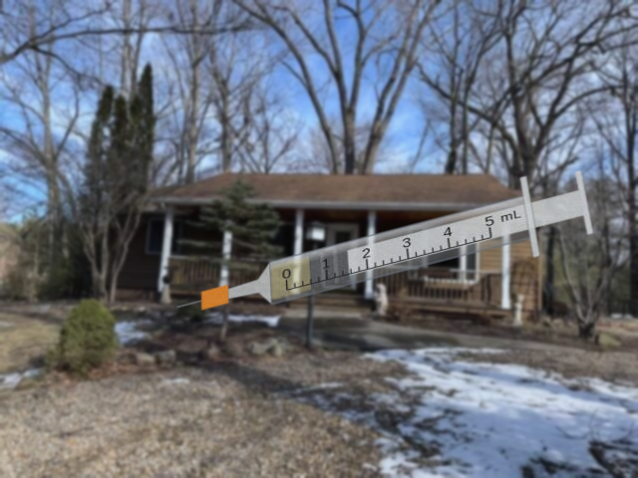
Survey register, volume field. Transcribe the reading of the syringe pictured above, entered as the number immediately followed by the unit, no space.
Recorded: 0.6mL
